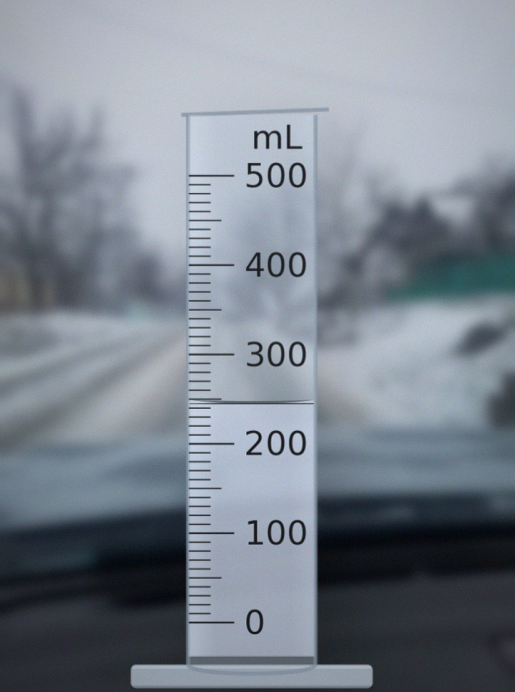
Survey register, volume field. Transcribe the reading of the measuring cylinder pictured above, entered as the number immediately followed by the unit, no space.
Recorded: 245mL
